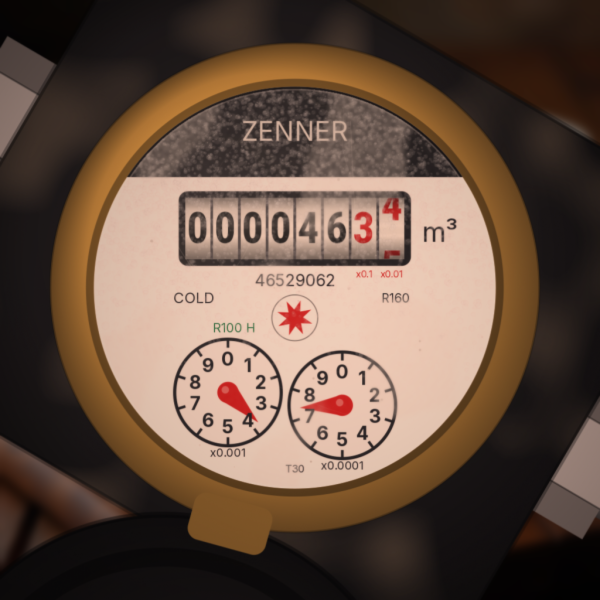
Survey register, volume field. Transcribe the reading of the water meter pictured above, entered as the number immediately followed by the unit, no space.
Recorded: 46.3437m³
